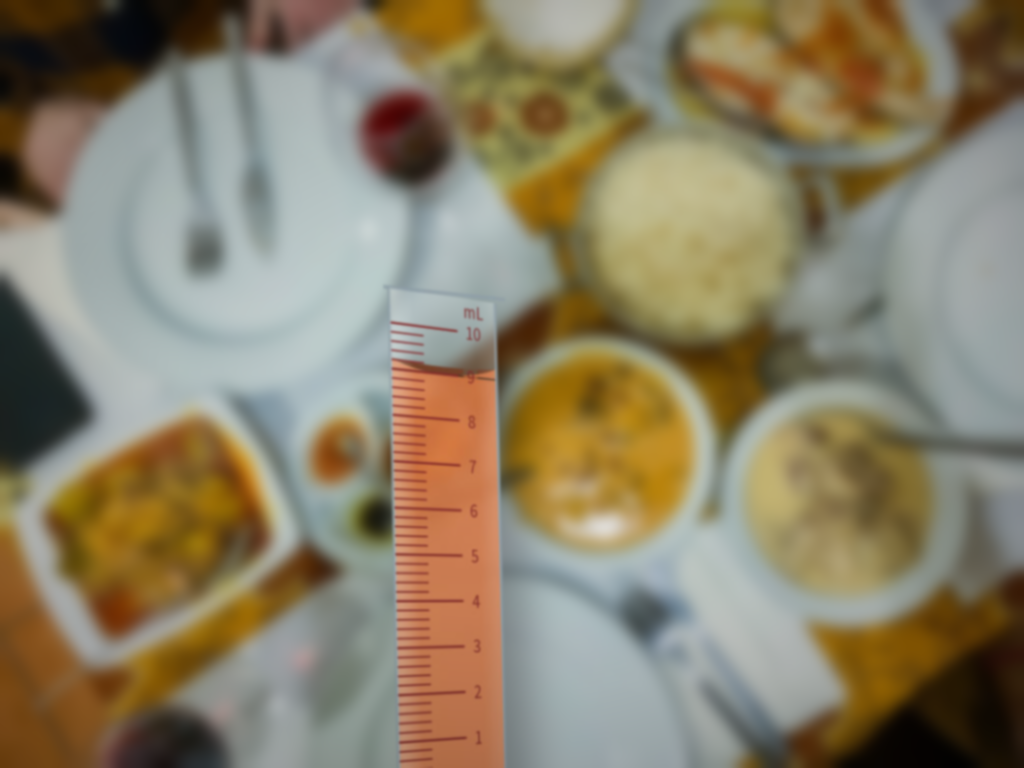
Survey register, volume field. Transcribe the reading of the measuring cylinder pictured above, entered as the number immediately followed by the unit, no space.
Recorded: 9mL
